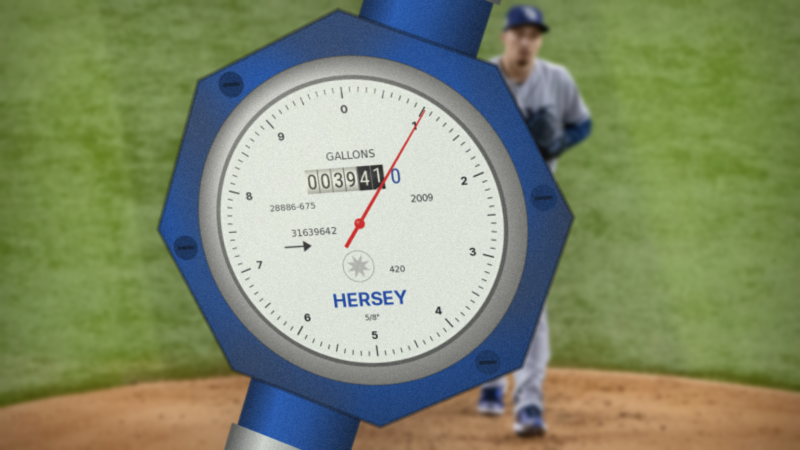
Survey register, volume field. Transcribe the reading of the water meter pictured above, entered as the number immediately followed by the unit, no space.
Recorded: 39411.0gal
